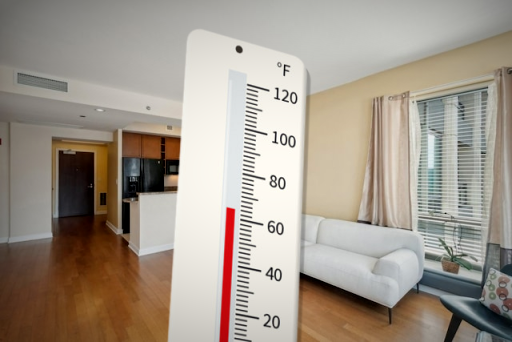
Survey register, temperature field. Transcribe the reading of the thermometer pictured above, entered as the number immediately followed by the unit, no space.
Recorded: 64°F
